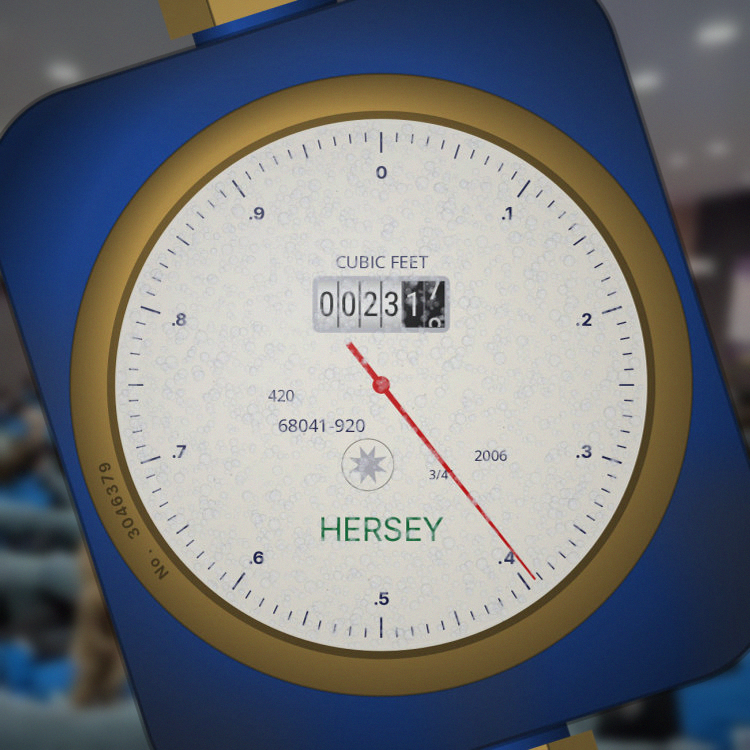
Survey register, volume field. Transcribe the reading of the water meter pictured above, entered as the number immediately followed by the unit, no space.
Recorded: 2317.39ft³
